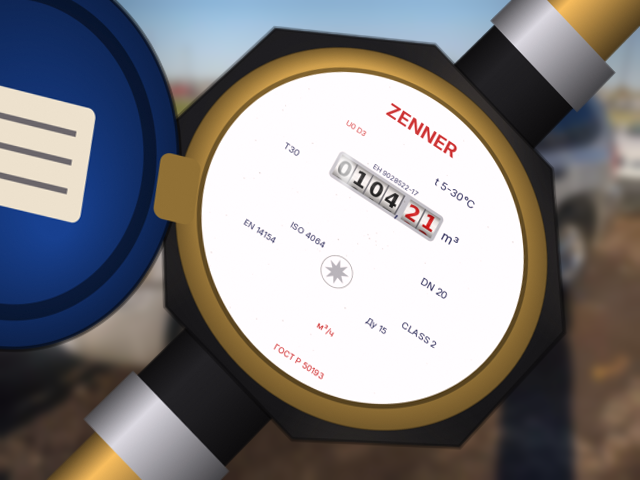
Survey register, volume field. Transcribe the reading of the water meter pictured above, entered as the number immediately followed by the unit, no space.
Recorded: 104.21m³
